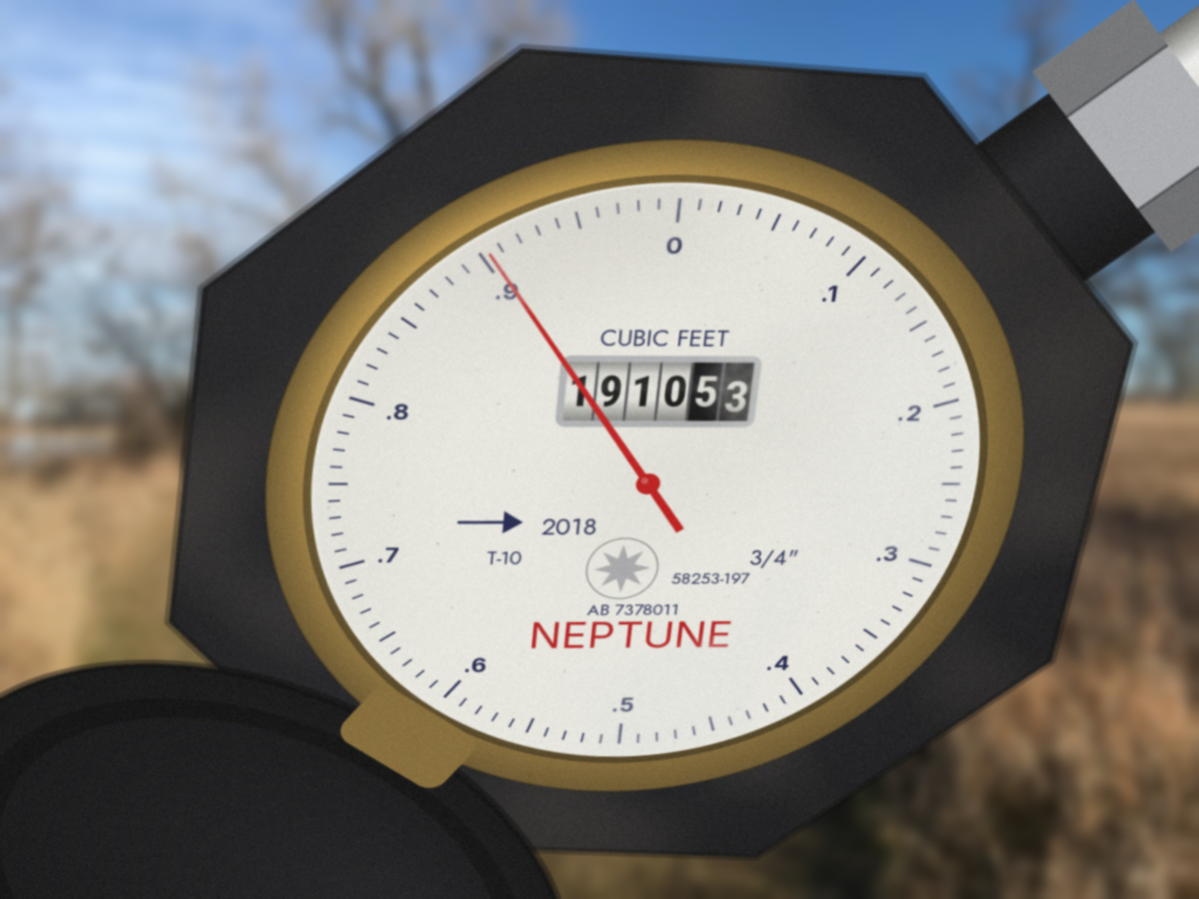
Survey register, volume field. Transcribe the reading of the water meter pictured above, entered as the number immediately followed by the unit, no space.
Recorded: 191052.90ft³
